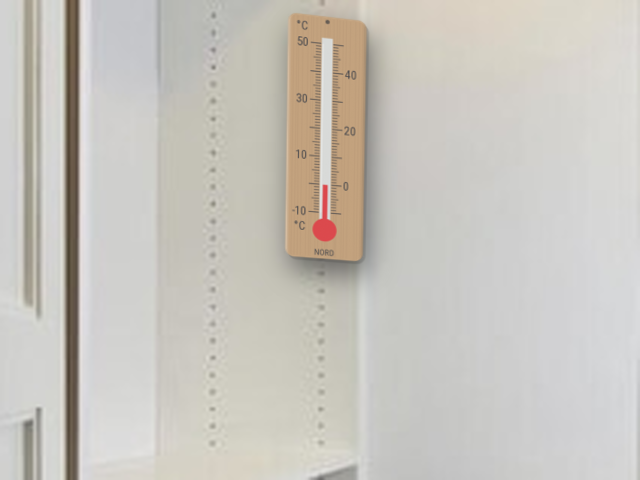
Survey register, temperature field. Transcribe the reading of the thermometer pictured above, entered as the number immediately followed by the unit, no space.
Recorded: 0°C
